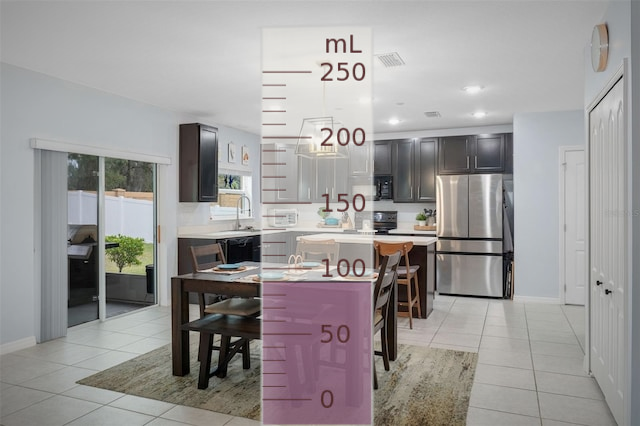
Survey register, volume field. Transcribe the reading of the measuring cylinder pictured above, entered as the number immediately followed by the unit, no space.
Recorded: 90mL
